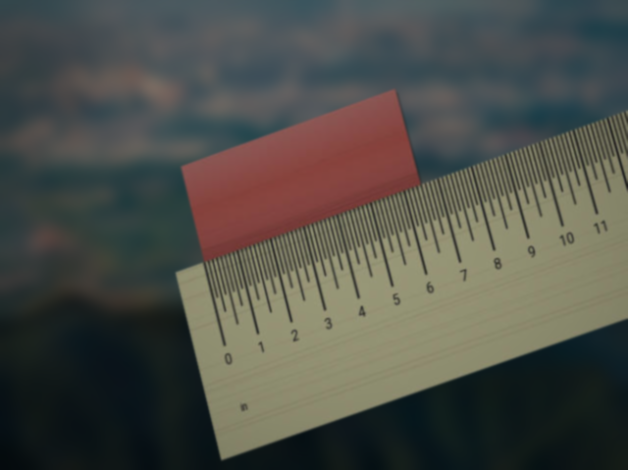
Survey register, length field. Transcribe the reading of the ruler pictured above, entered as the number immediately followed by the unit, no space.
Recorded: 6.5in
